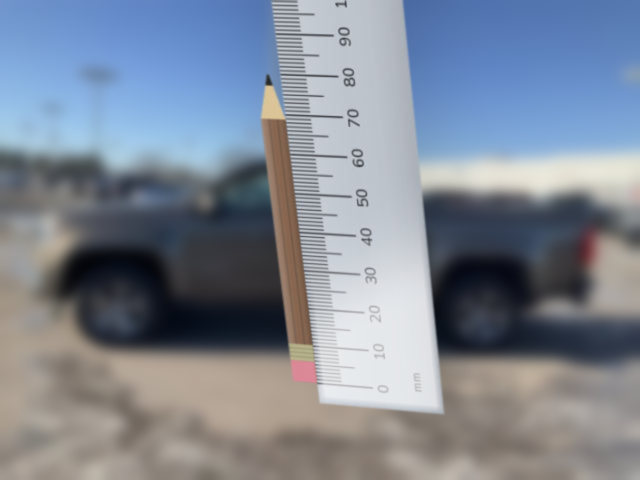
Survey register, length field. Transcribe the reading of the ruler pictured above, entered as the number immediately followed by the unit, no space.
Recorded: 80mm
